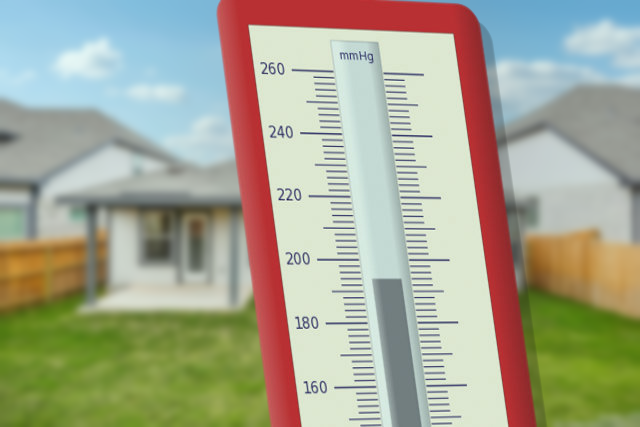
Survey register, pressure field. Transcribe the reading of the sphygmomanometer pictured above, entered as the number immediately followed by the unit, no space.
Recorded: 194mmHg
